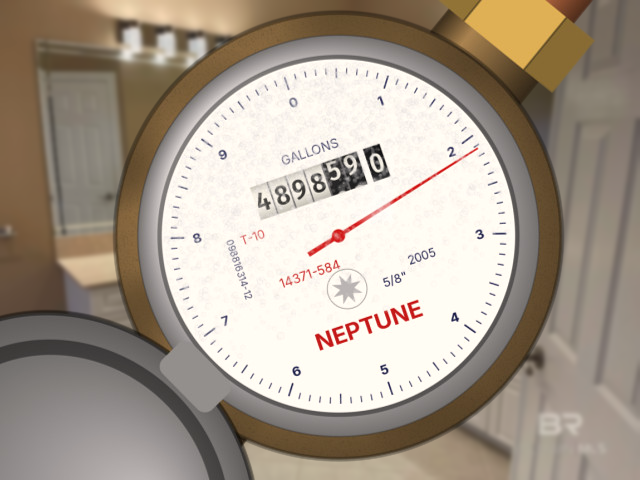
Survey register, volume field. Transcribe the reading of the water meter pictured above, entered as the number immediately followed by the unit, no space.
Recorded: 4898592.1gal
